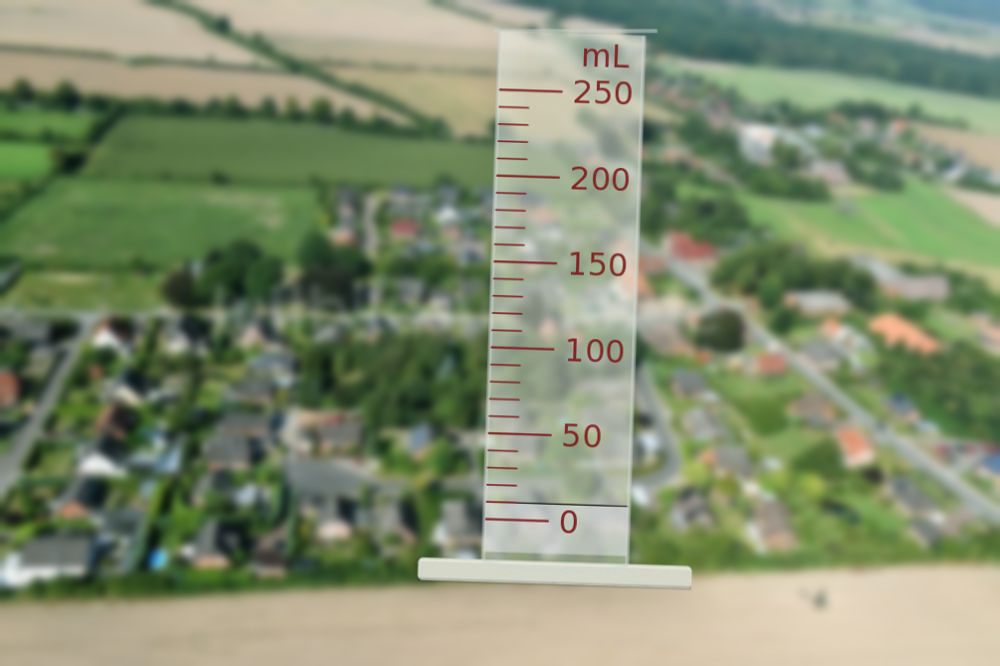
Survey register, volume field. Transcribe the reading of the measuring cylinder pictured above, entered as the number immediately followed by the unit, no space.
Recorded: 10mL
